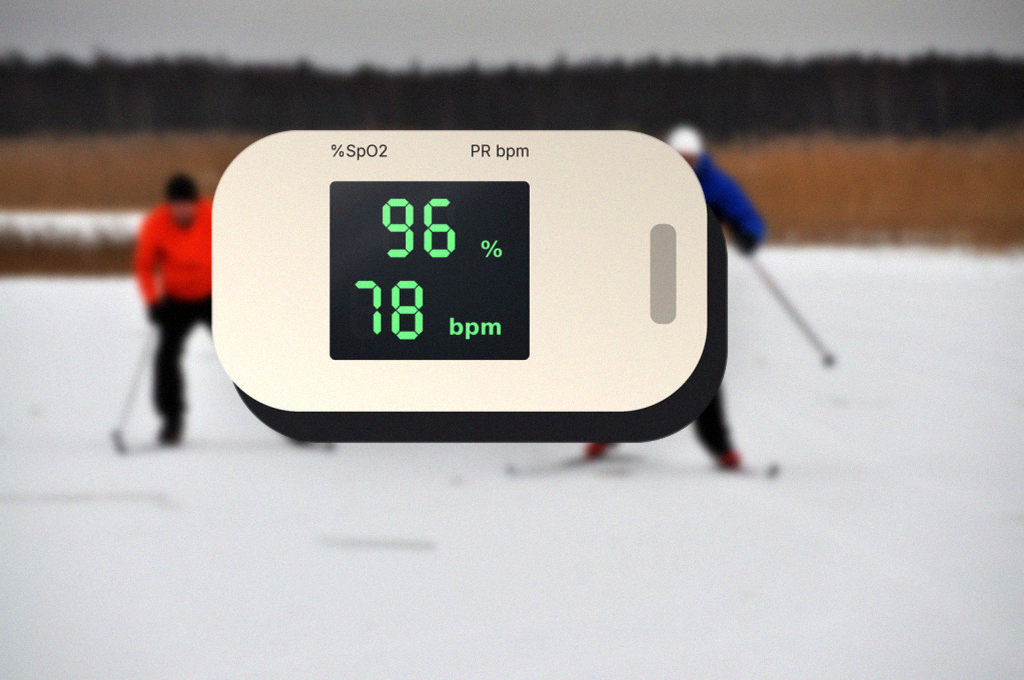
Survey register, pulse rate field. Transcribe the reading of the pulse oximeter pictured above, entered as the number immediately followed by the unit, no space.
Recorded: 78bpm
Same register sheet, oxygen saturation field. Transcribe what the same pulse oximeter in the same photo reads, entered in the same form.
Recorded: 96%
